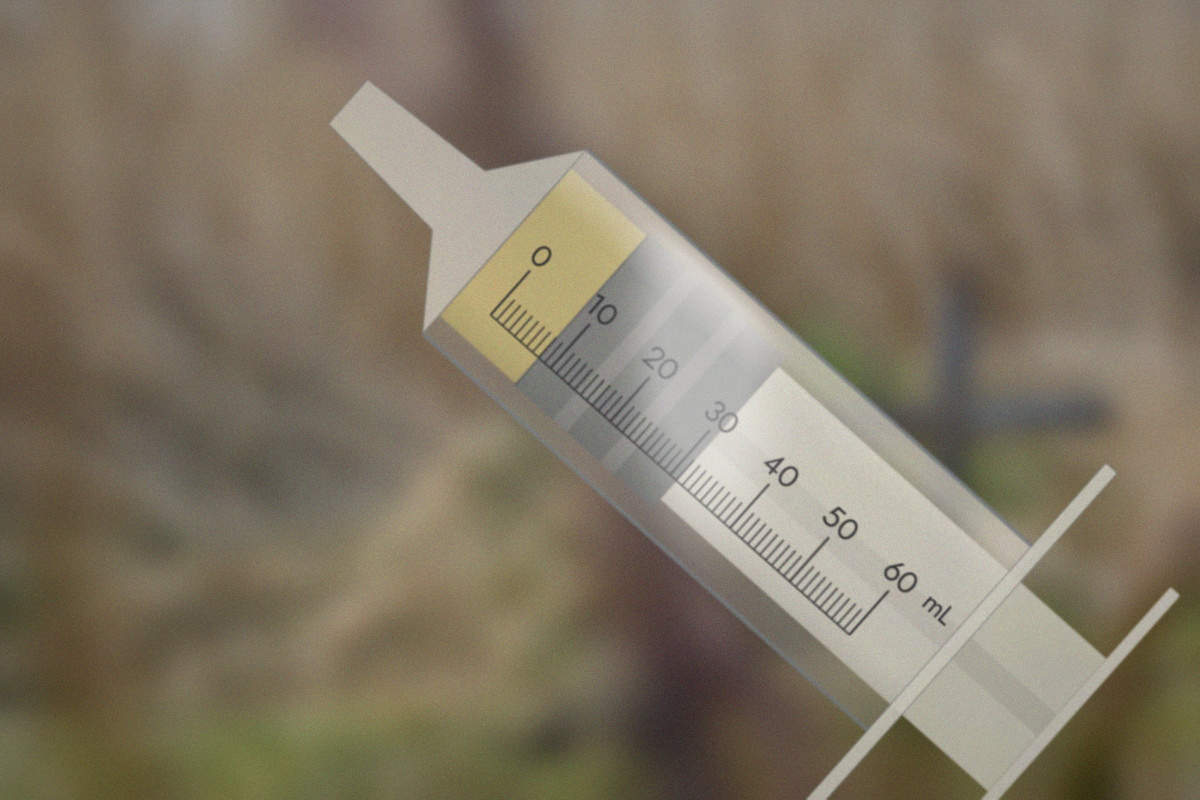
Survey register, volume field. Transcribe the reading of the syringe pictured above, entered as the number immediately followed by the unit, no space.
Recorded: 8mL
